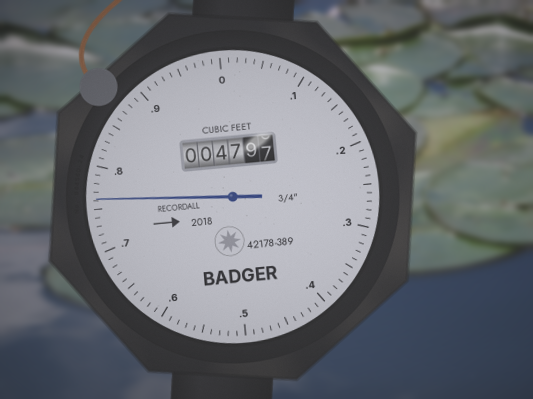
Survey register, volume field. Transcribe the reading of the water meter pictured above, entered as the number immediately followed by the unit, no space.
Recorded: 4796.76ft³
